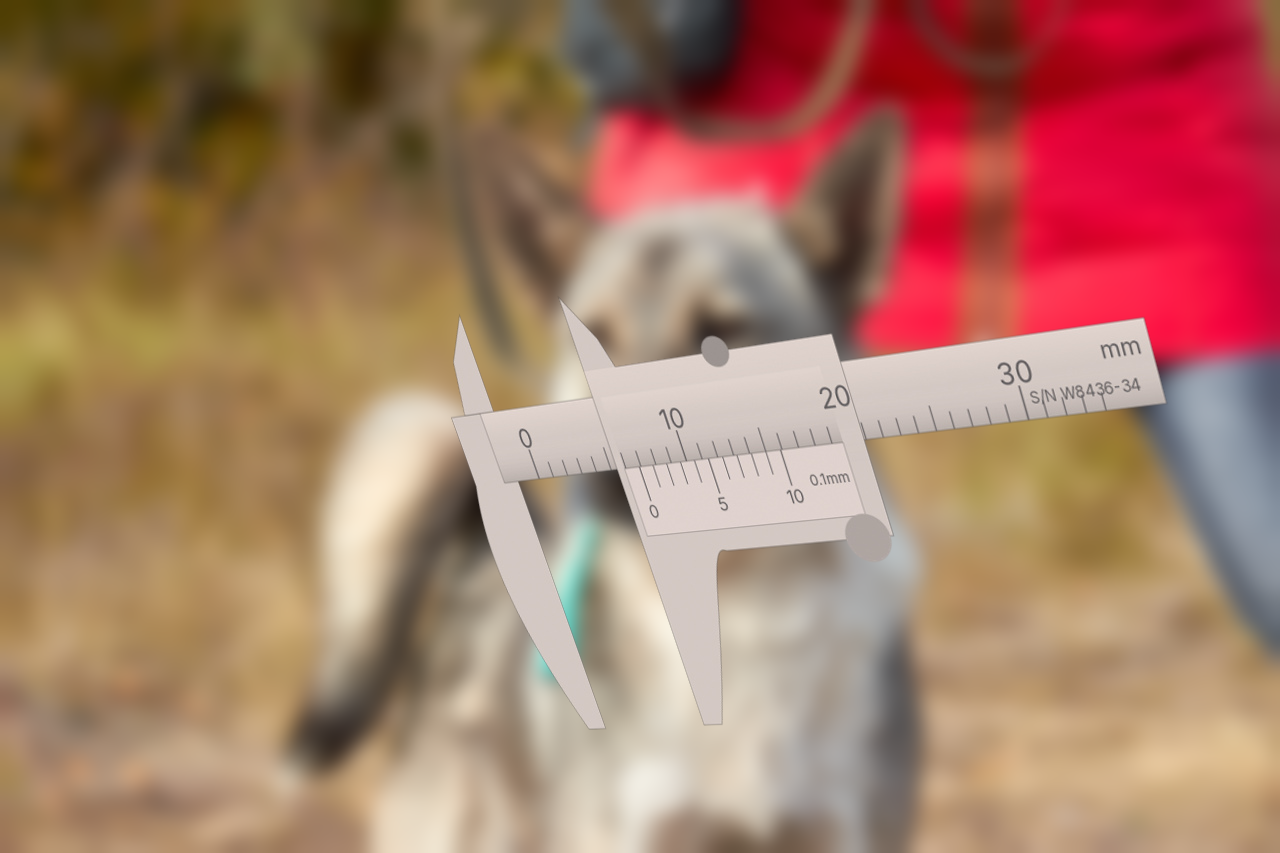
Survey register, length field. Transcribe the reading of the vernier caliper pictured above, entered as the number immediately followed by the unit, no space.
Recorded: 6.9mm
